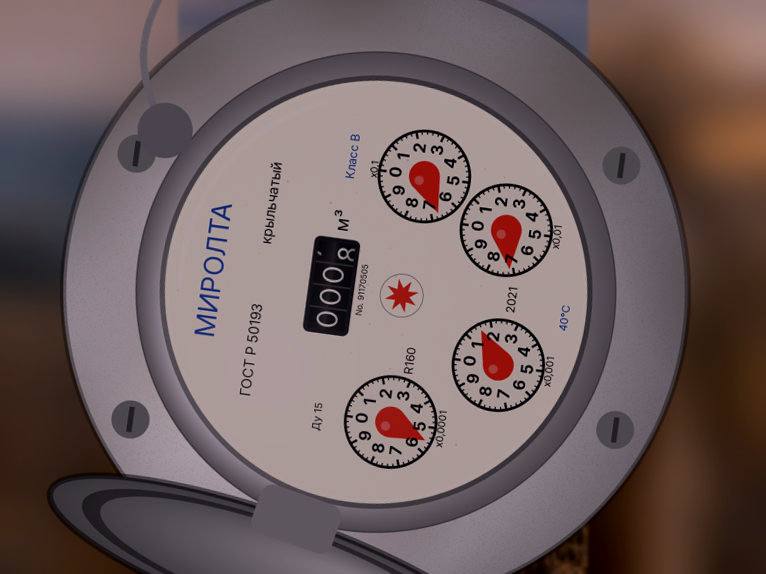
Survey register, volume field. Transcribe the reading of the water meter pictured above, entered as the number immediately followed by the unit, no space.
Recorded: 7.6715m³
